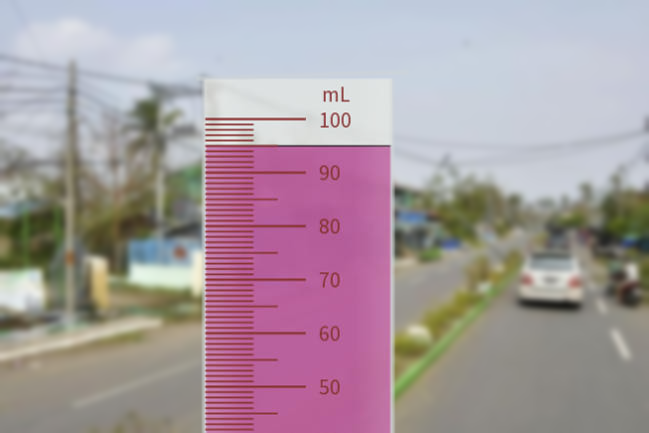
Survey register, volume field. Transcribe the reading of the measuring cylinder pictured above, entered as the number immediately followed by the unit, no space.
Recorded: 95mL
